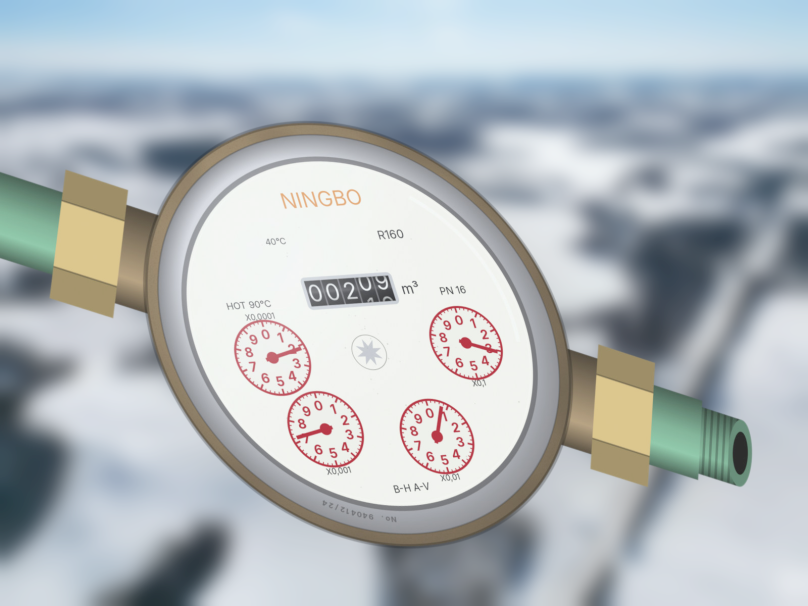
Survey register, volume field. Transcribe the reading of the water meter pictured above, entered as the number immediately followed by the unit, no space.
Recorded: 209.3072m³
